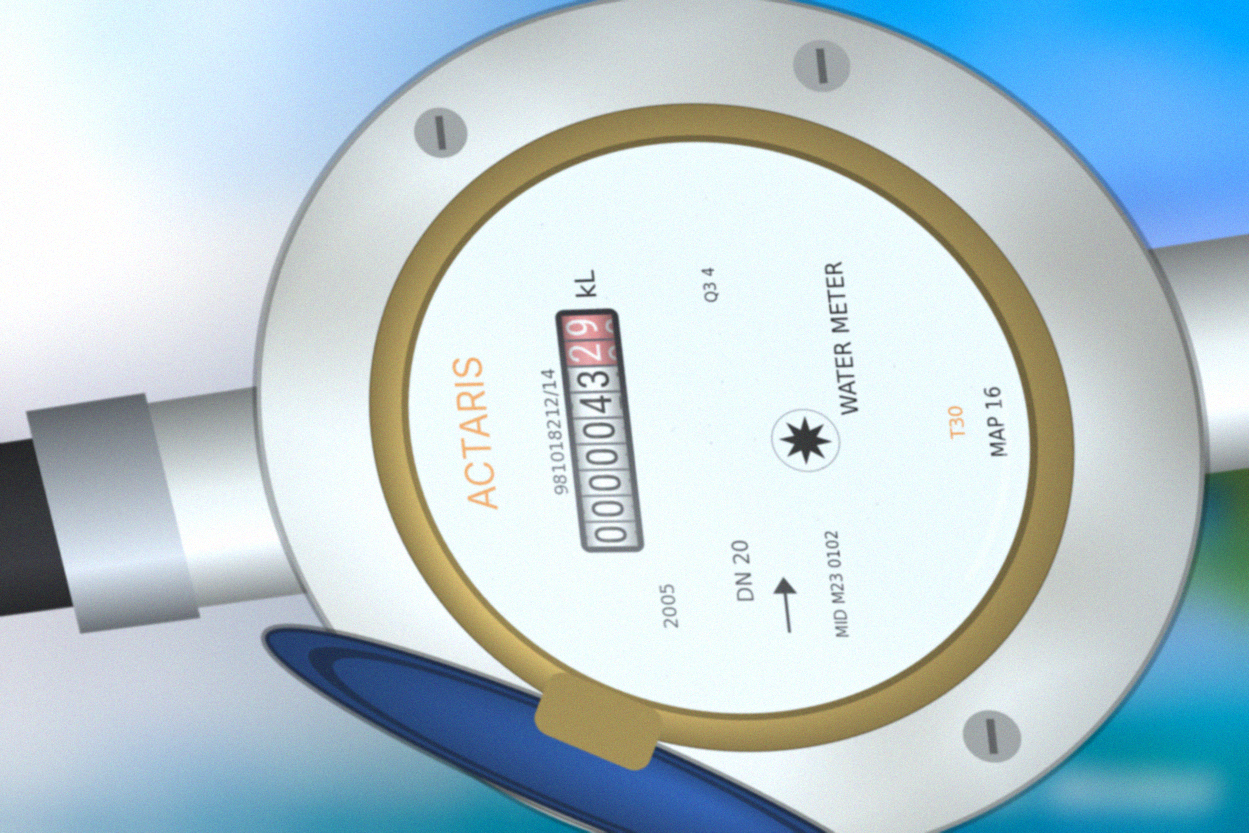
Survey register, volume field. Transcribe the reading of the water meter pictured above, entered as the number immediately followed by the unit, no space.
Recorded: 43.29kL
